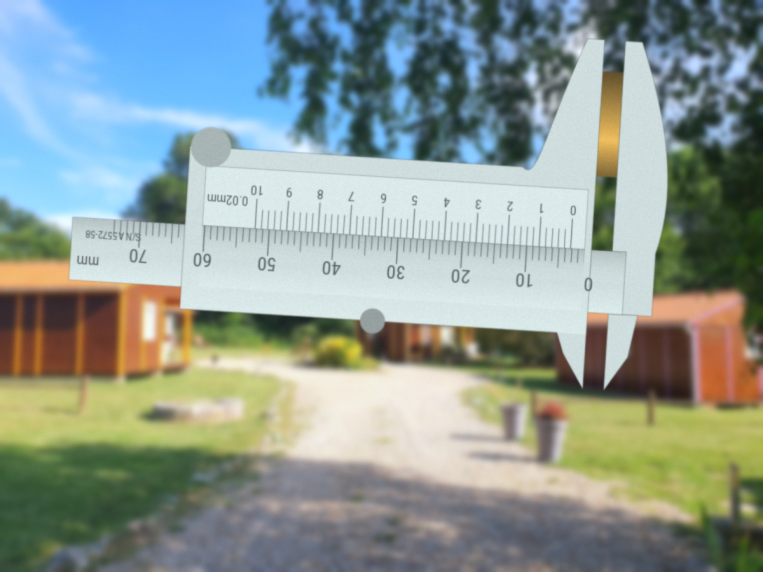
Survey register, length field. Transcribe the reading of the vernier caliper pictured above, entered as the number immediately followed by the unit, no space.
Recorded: 3.2mm
